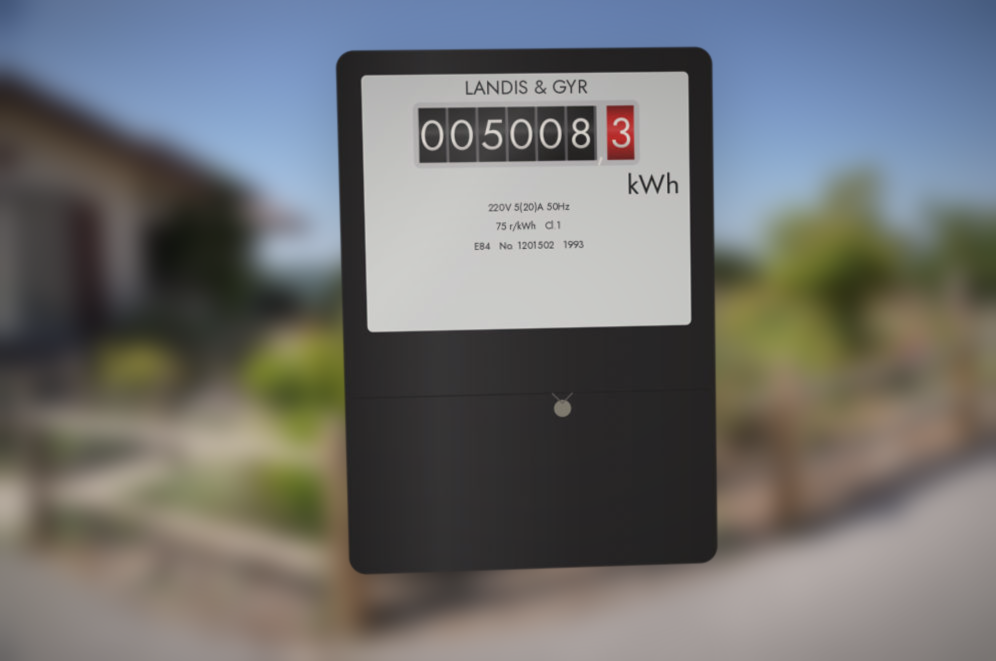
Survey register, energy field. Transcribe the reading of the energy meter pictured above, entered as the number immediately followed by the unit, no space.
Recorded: 5008.3kWh
